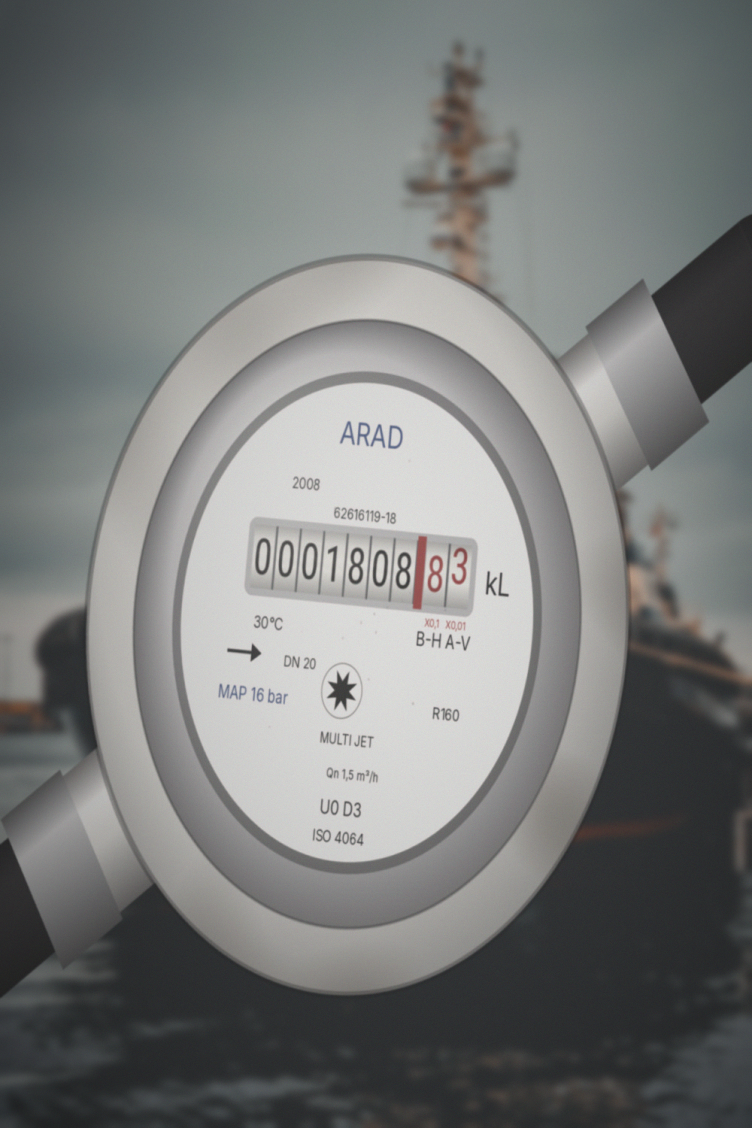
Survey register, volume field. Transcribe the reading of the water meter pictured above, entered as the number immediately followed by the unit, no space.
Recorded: 1808.83kL
